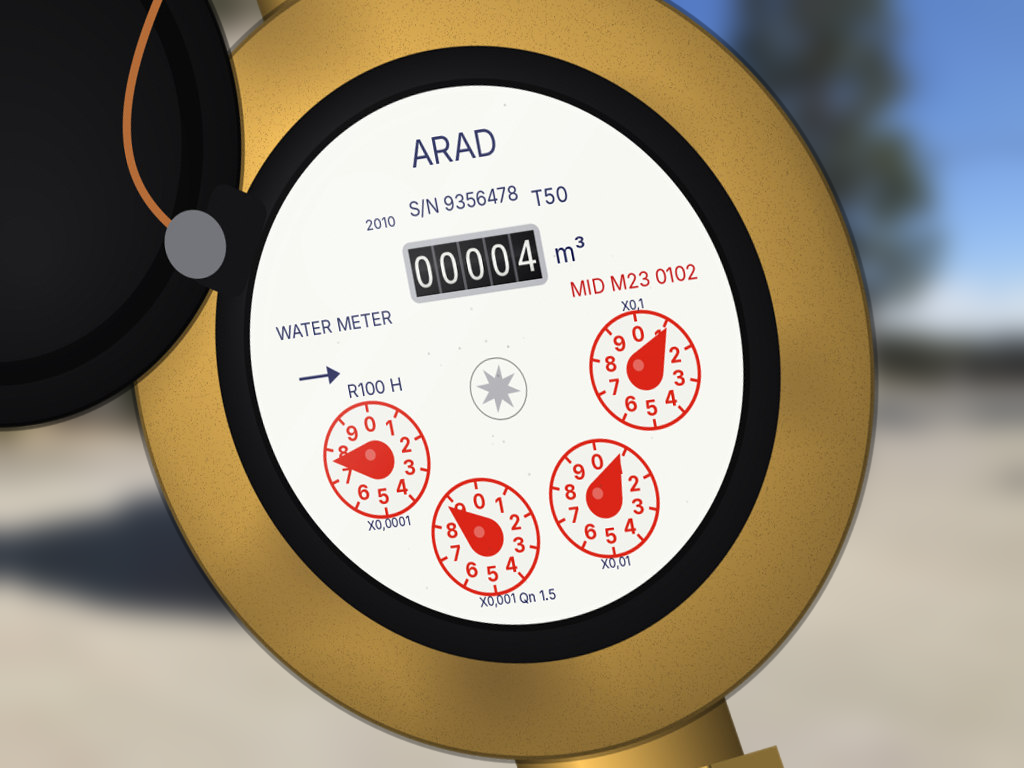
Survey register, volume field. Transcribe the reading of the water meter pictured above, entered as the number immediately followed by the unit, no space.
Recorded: 4.1087m³
